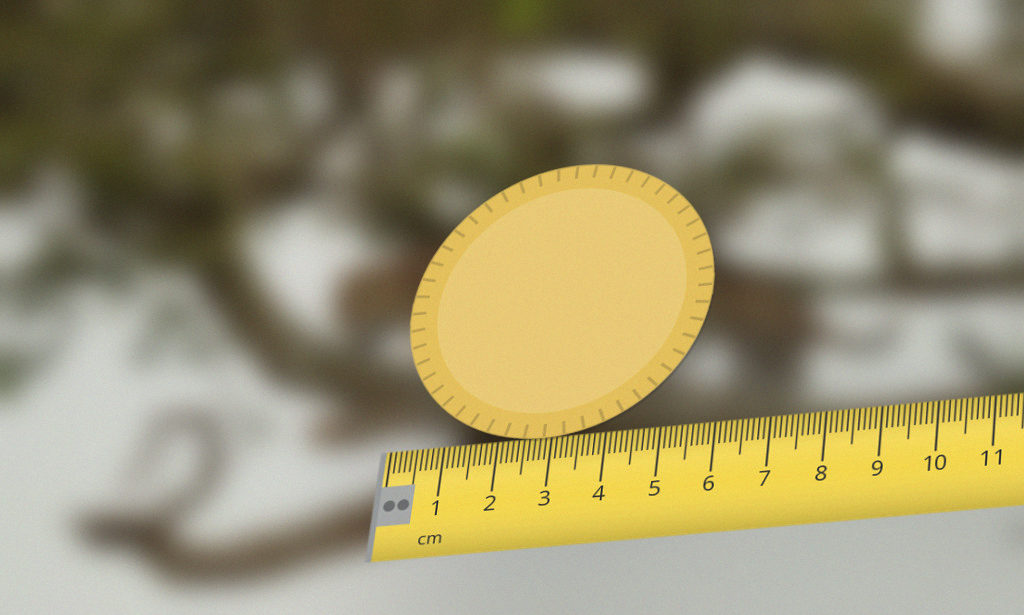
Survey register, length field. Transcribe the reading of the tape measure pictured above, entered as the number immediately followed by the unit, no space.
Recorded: 5.7cm
